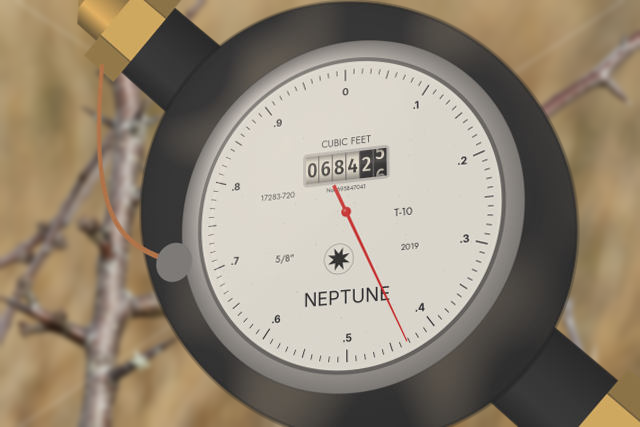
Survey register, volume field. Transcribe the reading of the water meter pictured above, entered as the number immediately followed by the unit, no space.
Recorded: 68425.43ft³
